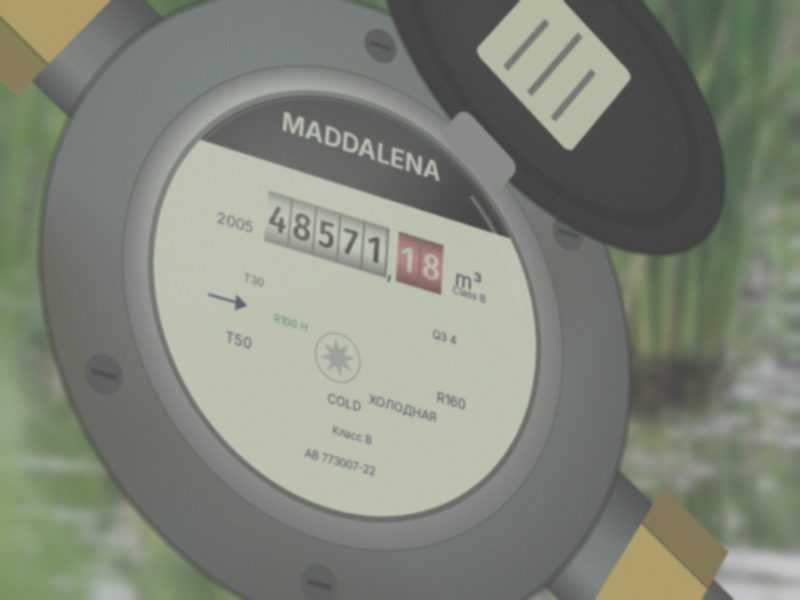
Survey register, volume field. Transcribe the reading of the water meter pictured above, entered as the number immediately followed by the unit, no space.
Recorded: 48571.18m³
